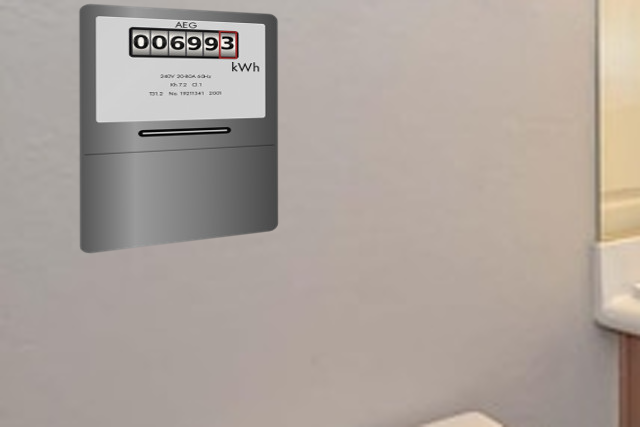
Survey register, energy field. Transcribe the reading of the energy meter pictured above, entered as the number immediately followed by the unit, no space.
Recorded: 699.3kWh
